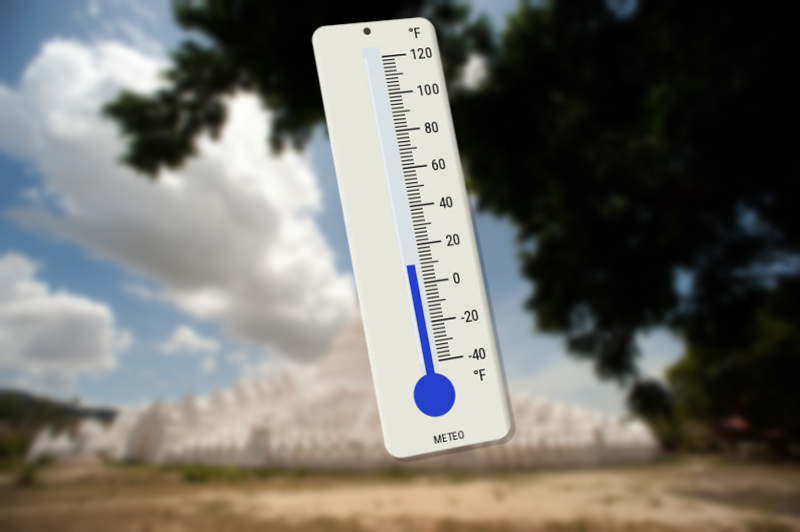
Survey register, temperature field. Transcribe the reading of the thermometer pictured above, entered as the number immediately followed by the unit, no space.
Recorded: 10°F
